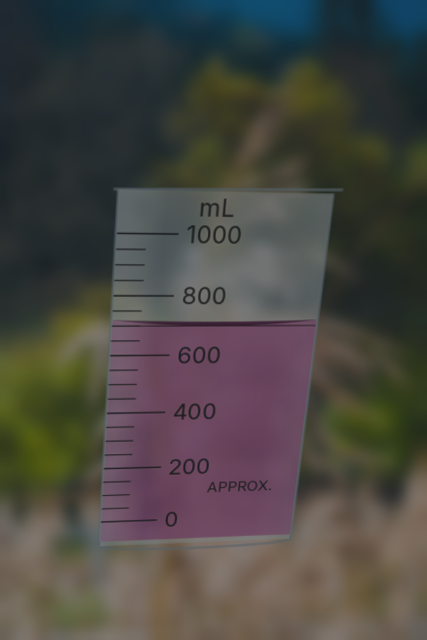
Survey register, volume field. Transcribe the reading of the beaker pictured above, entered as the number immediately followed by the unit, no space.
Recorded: 700mL
